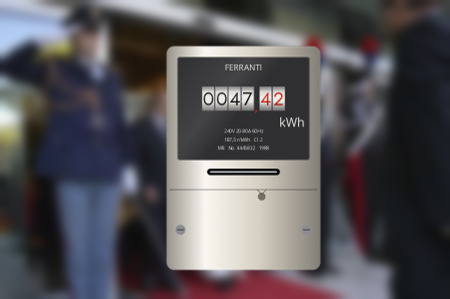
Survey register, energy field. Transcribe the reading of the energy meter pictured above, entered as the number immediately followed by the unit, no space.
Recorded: 47.42kWh
